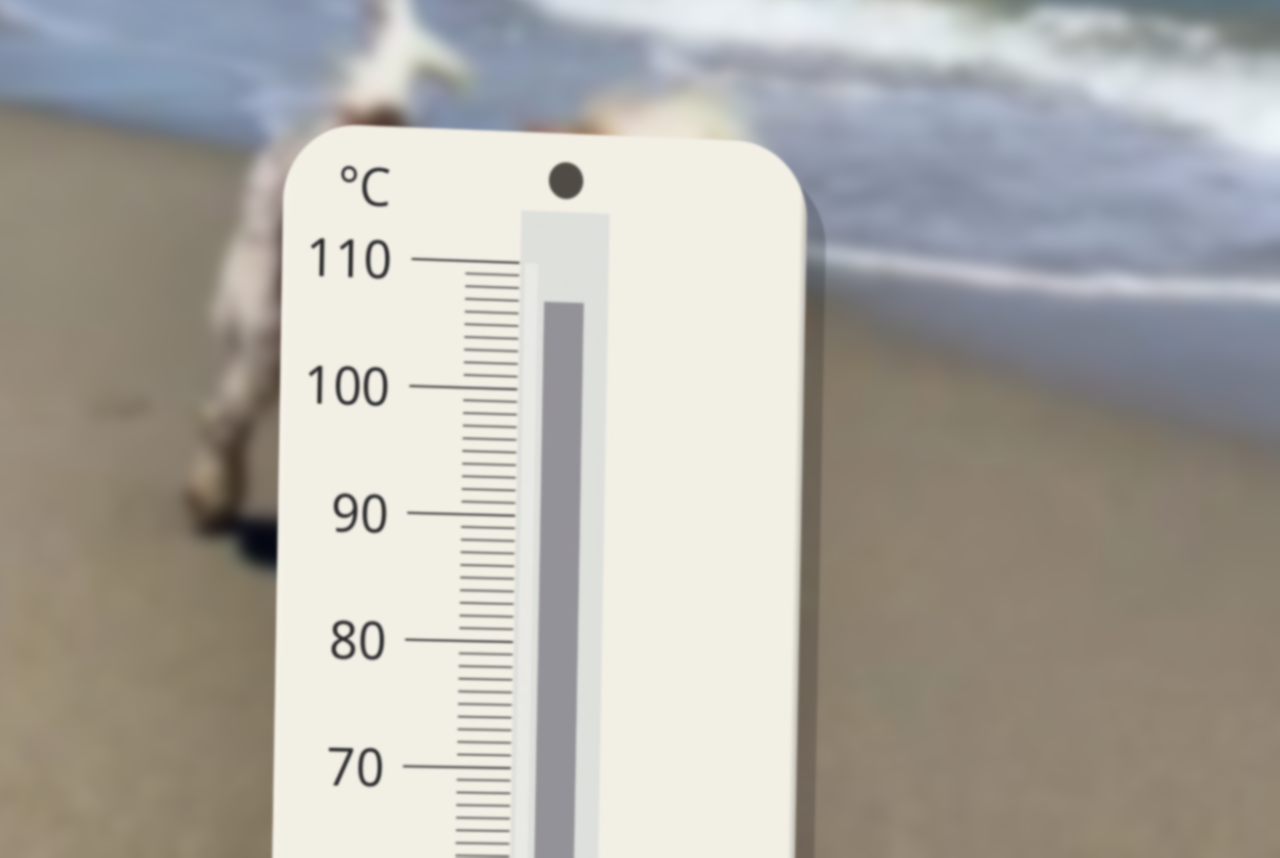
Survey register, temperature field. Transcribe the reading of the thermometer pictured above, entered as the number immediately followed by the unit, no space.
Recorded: 107°C
